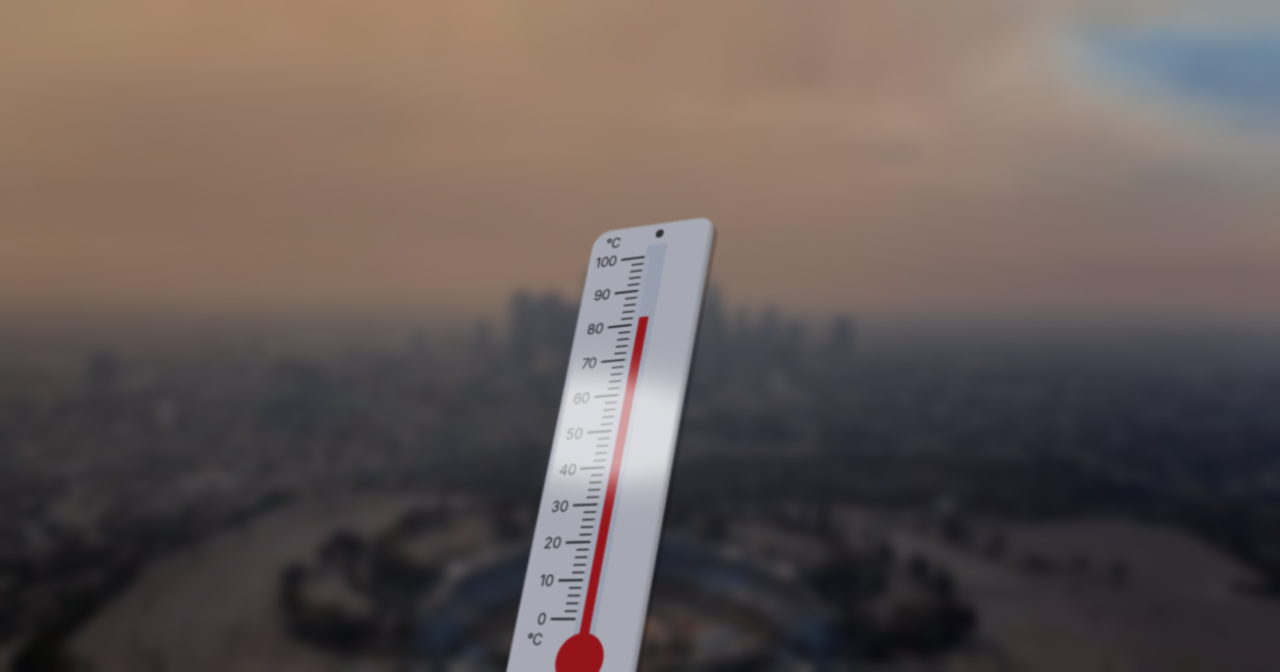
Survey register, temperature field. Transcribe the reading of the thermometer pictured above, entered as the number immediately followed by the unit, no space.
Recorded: 82°C
